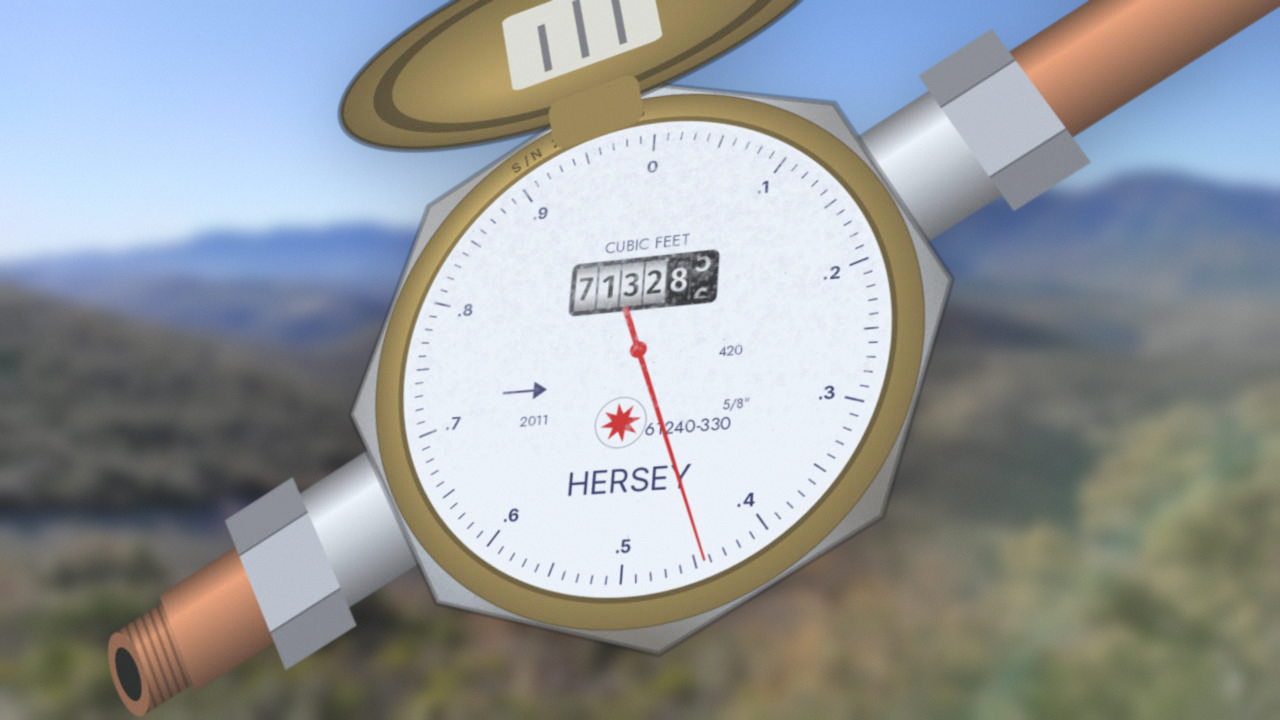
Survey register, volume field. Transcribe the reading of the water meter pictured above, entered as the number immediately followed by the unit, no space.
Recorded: 713285.44ft³
